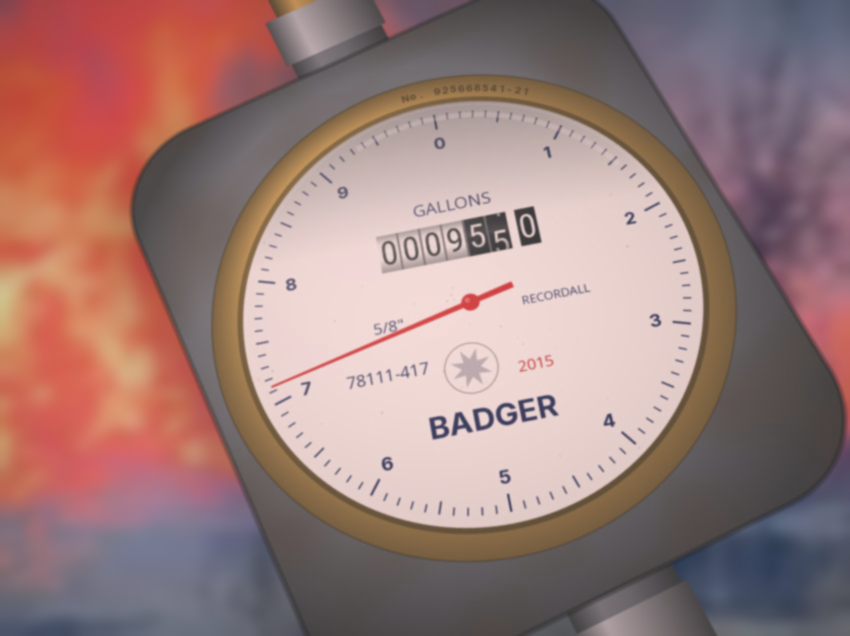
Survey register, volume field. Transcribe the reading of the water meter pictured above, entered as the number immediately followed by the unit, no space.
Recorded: 9547.1gal
